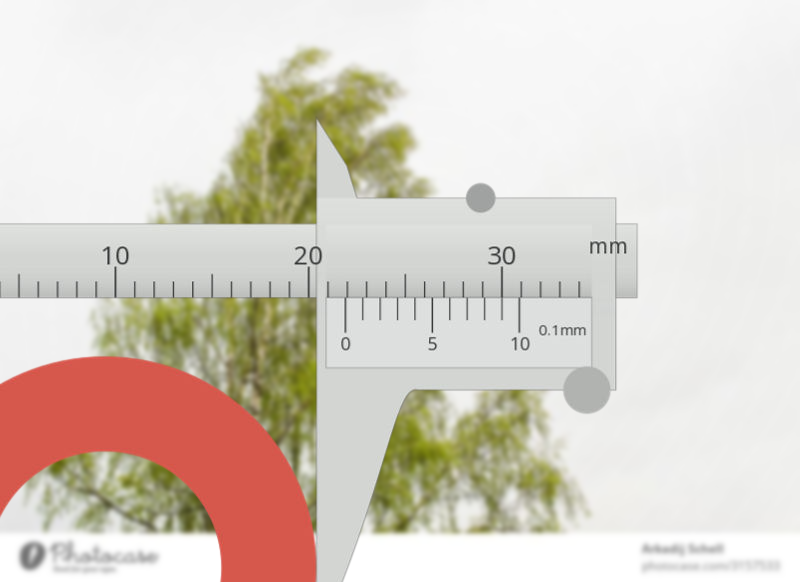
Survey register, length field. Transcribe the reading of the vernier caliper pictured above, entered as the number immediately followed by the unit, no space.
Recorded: 21.9mm
